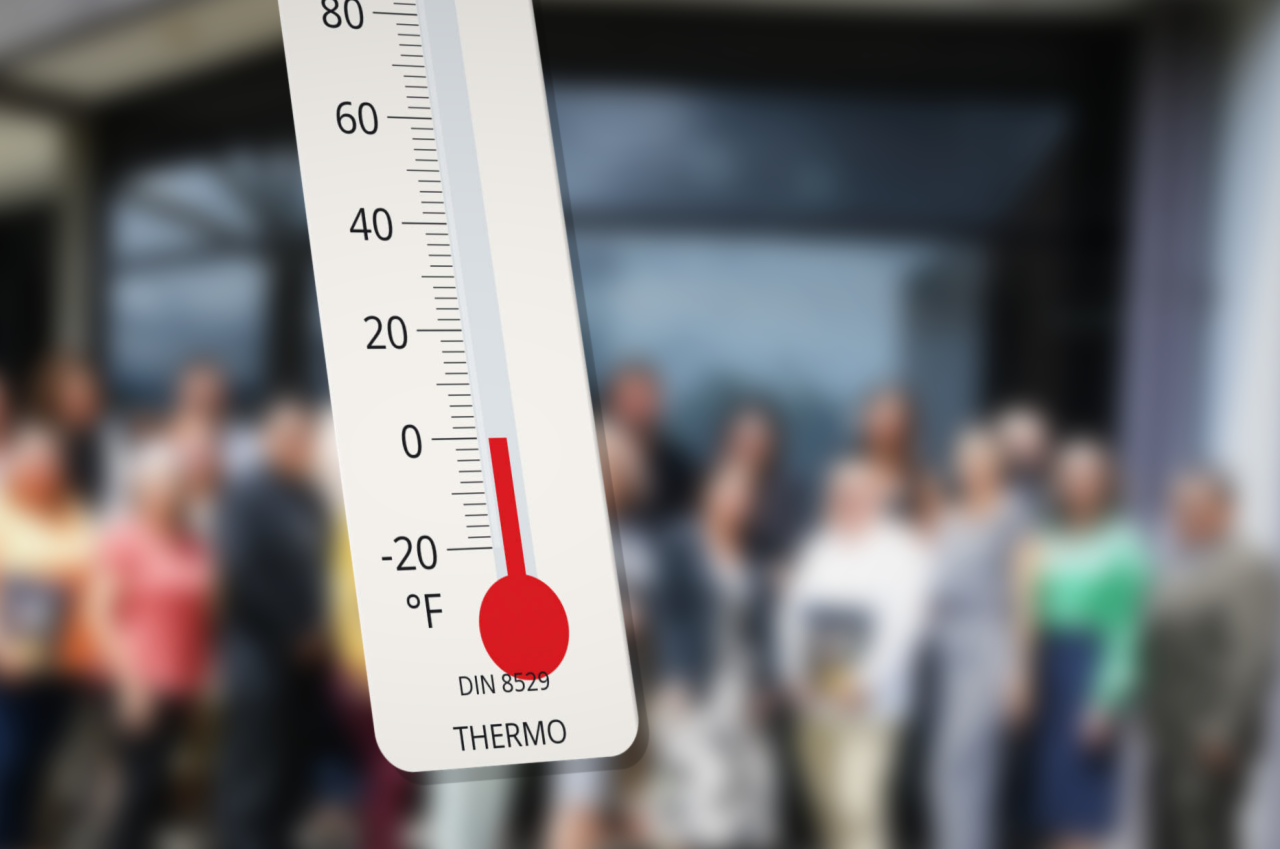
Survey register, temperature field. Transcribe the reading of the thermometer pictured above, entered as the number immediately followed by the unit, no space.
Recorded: 0°F
